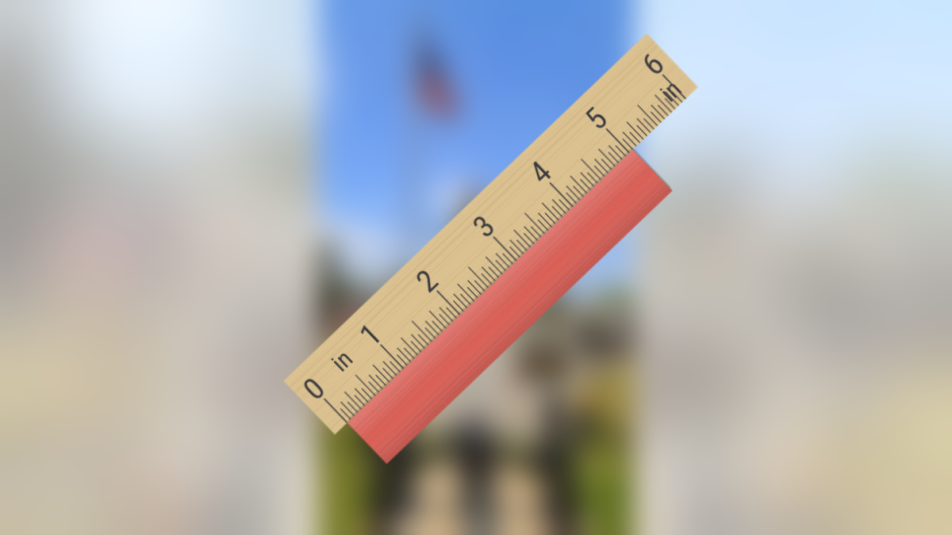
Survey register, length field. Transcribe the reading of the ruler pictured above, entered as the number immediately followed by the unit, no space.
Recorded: 5.0625in
